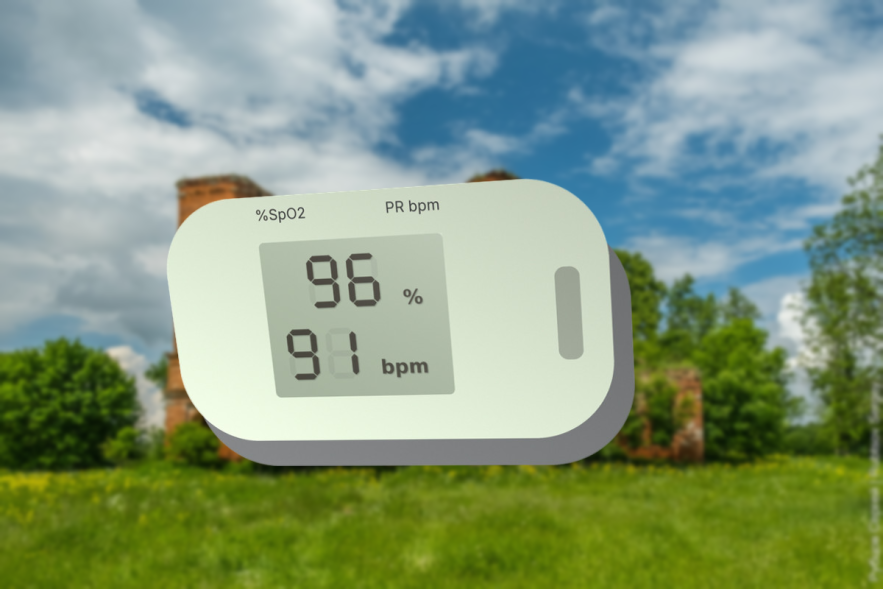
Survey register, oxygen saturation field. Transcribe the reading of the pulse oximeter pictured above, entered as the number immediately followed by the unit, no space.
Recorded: 96%
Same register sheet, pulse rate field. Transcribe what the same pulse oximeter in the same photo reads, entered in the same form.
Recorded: 91bpm
